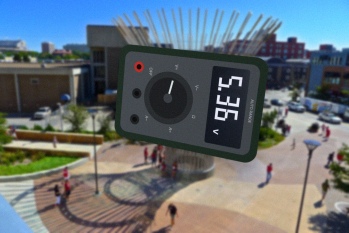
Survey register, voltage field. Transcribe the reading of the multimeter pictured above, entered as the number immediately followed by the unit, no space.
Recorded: 5.36V
